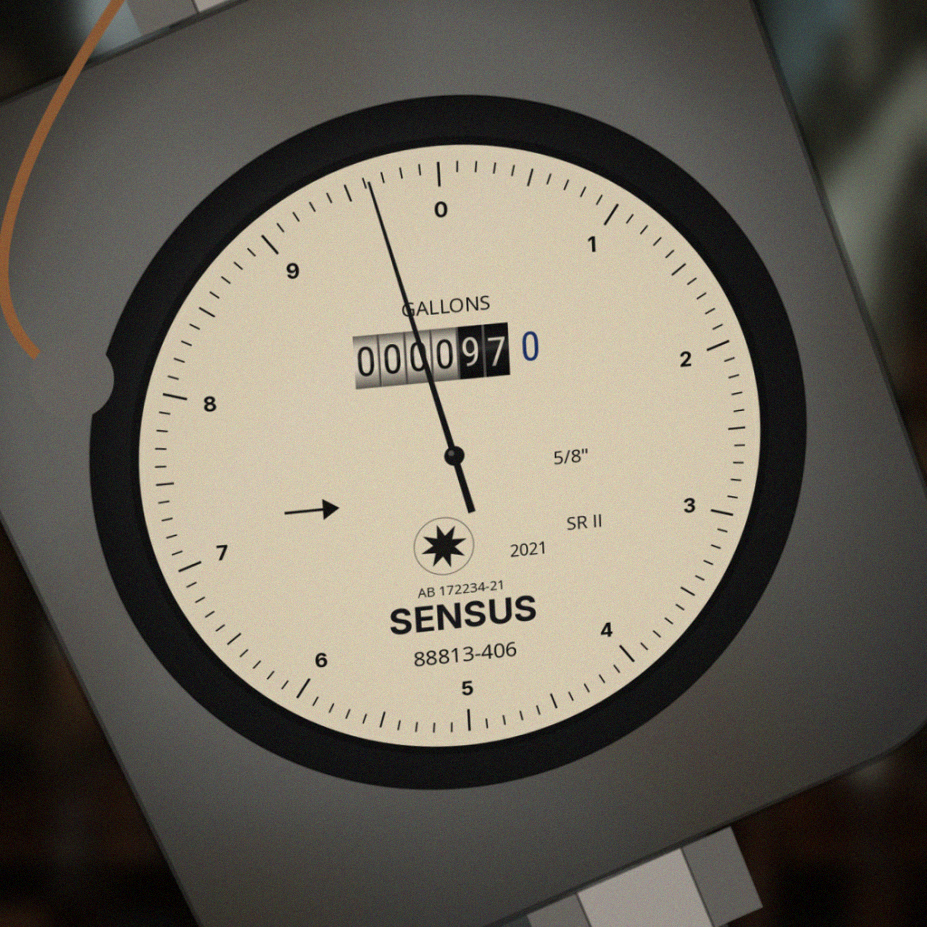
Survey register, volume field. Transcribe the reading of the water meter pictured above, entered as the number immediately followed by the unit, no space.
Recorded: 969.6gal
